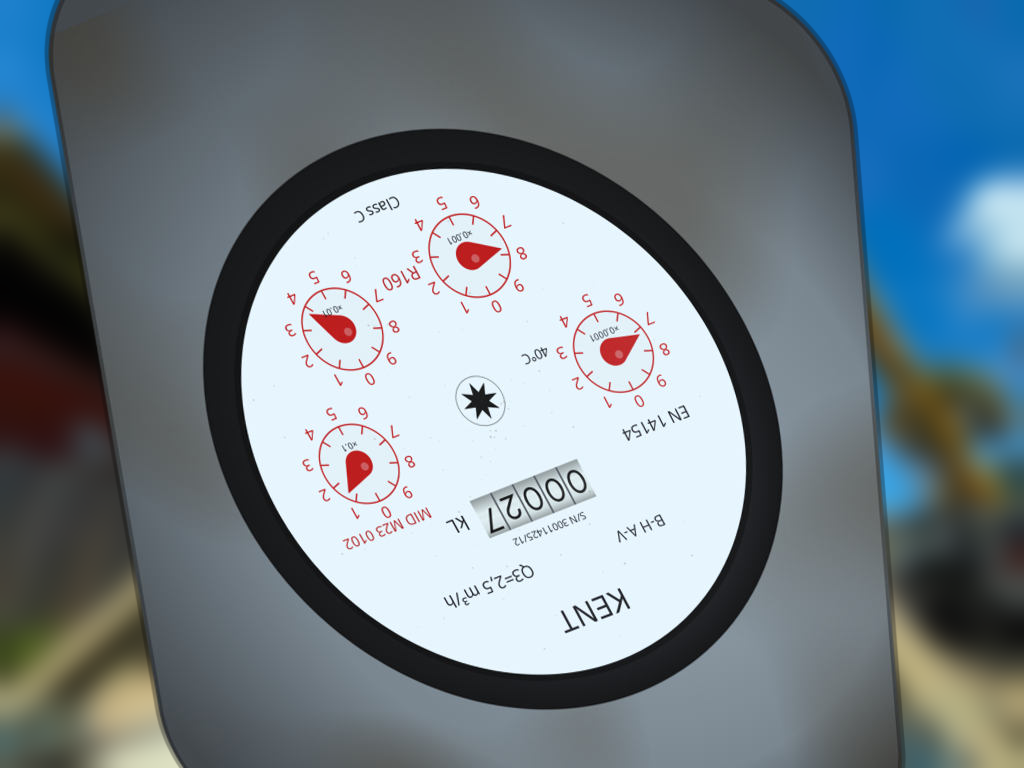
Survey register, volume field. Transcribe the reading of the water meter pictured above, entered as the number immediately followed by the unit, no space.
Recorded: 27.1377kL
